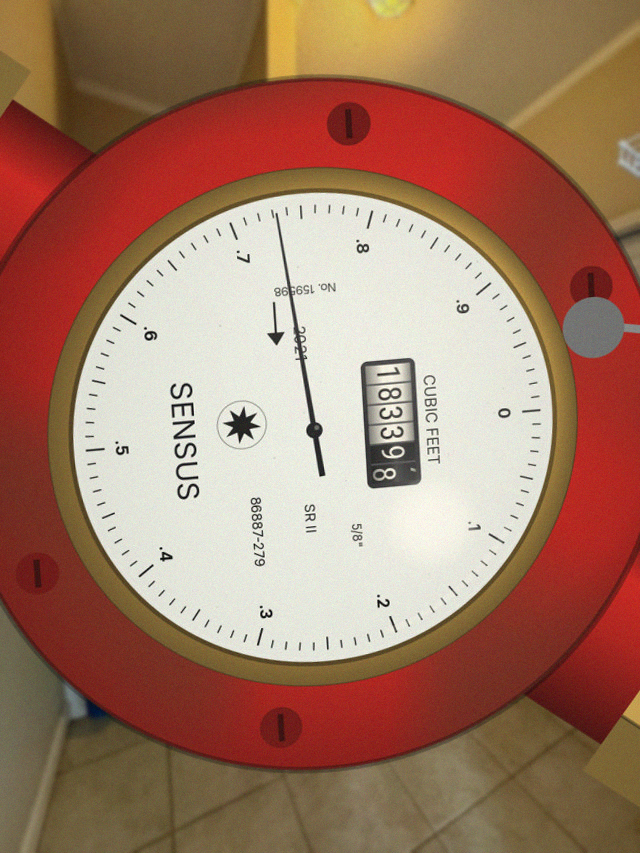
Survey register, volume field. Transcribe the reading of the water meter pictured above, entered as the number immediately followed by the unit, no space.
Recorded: 183397.73ft³
